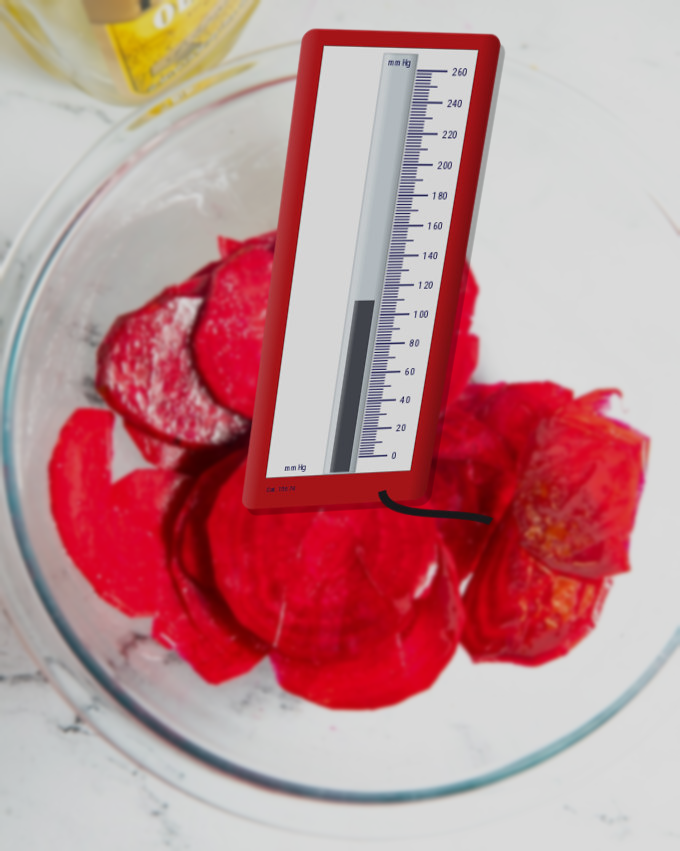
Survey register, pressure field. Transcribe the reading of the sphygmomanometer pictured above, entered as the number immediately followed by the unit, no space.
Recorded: 110mmHg
